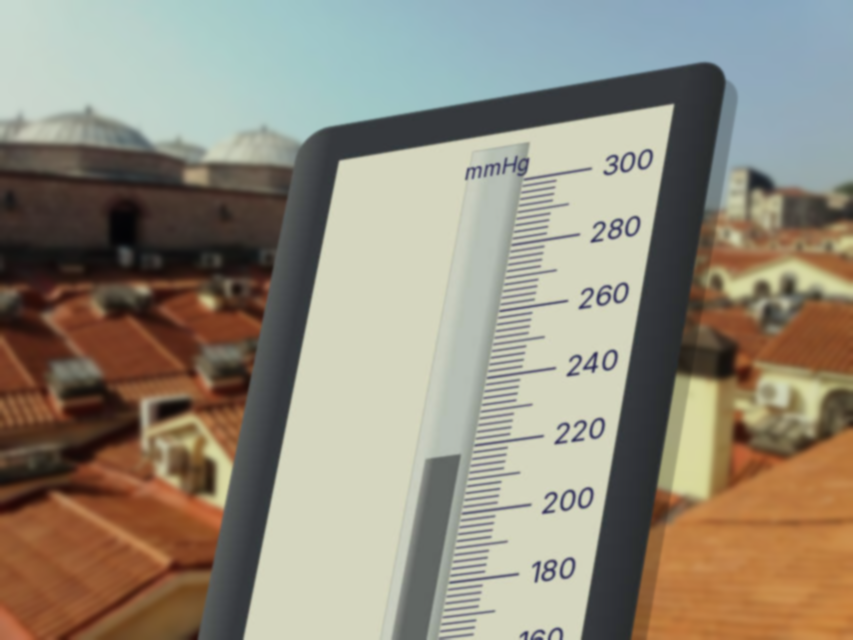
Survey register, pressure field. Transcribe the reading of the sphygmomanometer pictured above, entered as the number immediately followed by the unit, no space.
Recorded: 218mmHg
